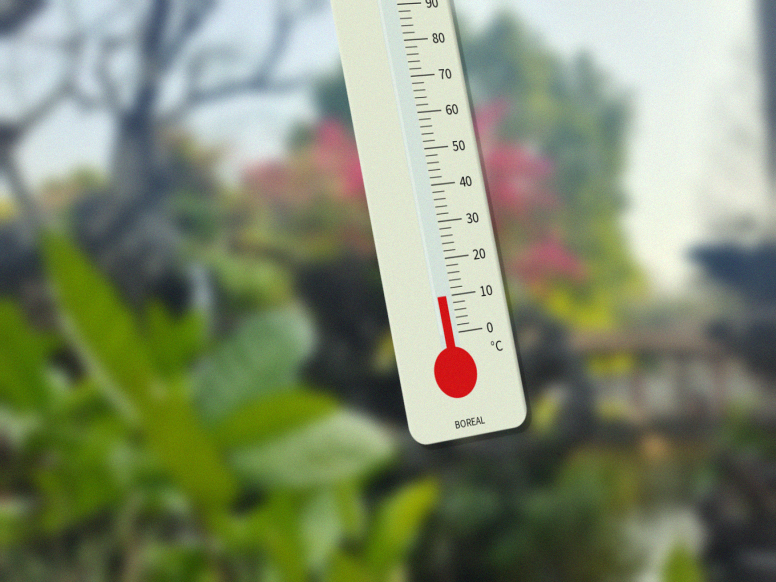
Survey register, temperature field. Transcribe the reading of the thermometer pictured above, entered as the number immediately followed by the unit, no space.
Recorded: 10°C
